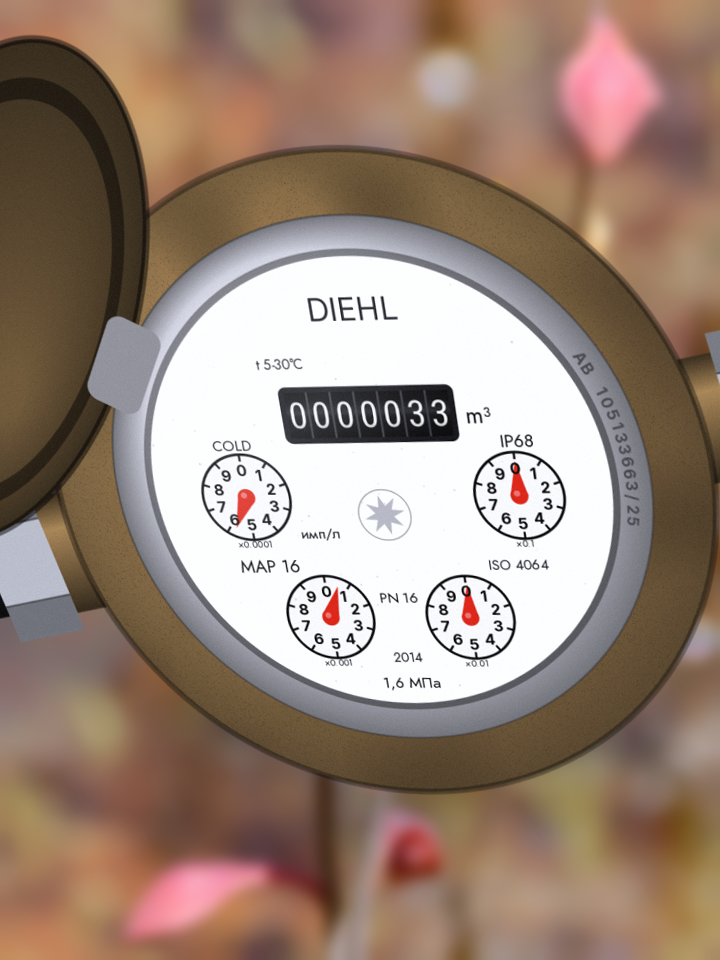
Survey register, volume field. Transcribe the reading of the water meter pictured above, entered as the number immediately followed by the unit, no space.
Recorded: 33.0005m³
